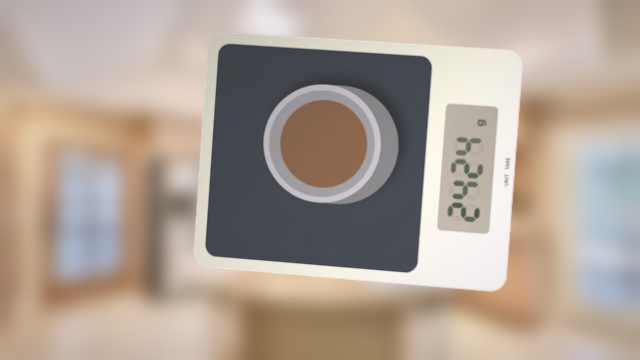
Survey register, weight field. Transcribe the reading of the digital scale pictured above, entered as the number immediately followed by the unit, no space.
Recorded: 2424g
